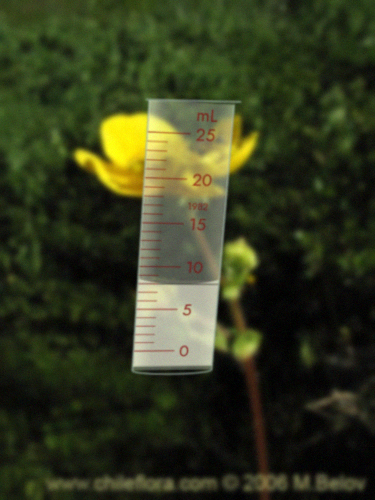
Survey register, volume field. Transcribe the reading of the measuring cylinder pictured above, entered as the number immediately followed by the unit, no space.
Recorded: 8mL
